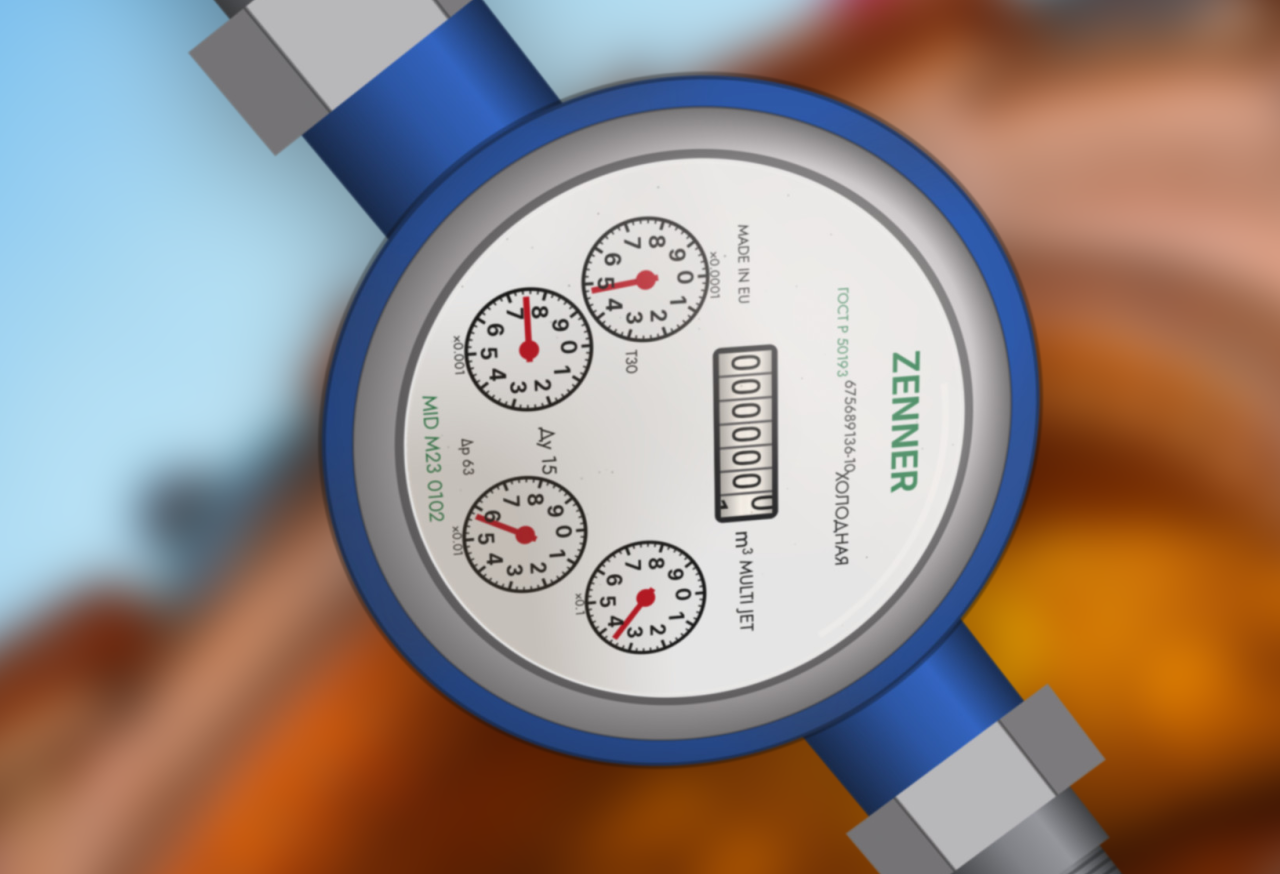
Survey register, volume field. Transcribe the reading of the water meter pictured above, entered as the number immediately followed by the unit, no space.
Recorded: 0.3574m³
